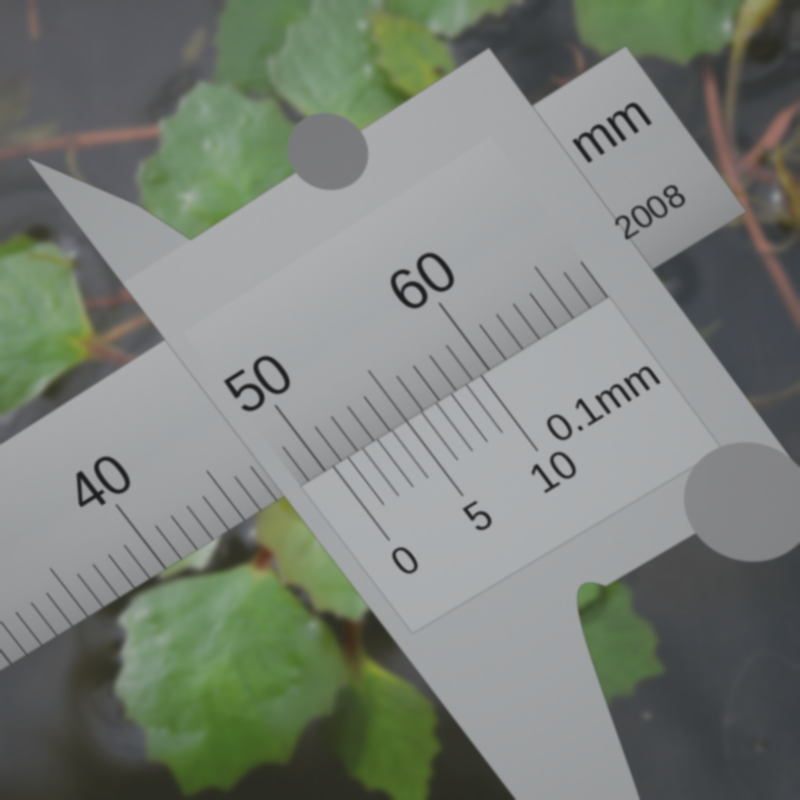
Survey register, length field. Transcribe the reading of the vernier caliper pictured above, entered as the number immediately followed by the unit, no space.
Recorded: 50.5mm
